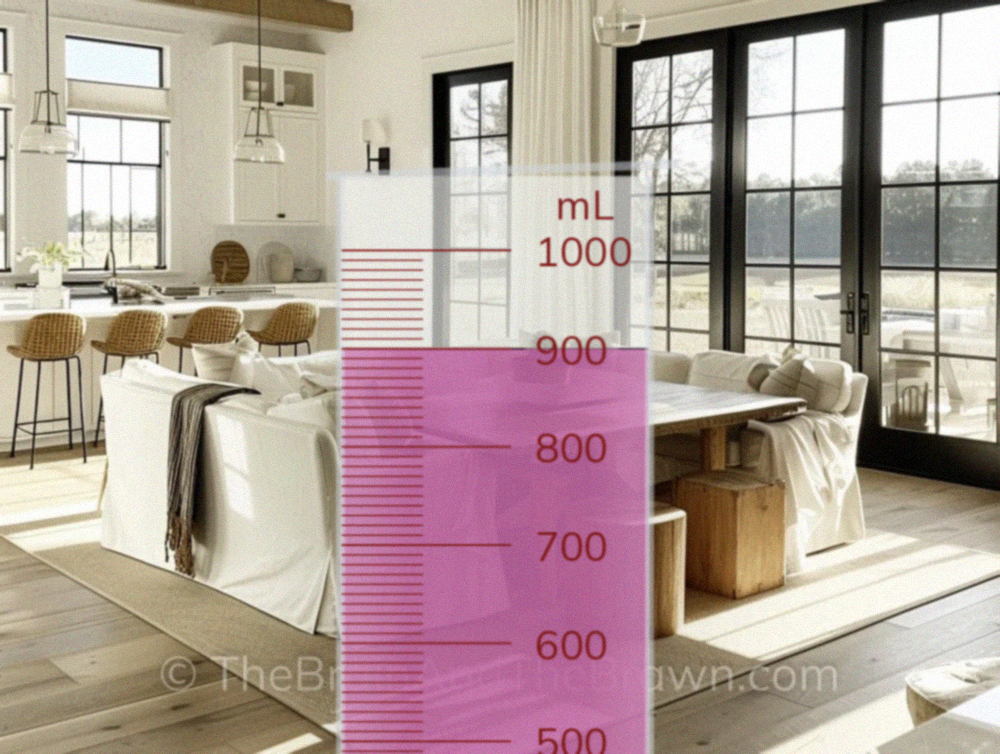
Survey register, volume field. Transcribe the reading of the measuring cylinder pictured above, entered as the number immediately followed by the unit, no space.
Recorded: 900mL
